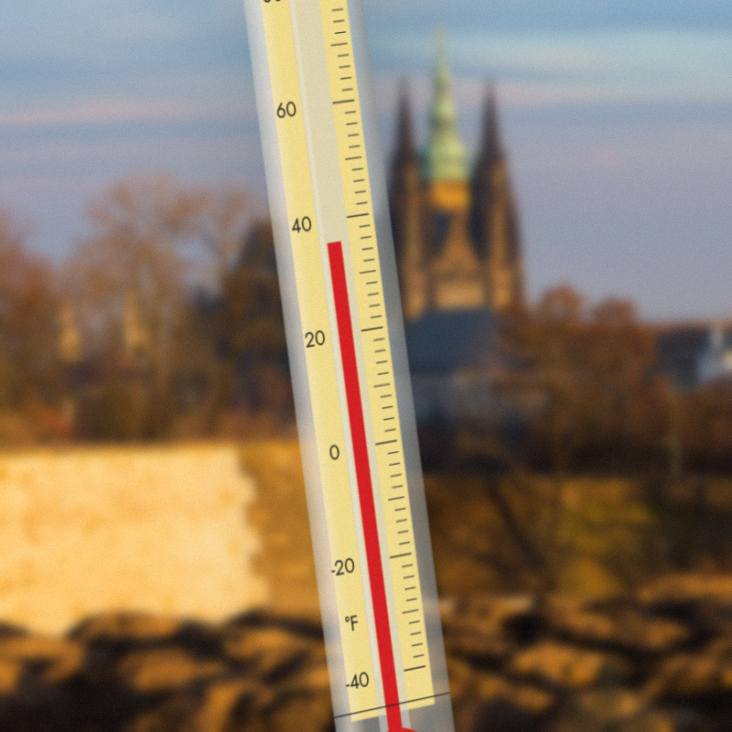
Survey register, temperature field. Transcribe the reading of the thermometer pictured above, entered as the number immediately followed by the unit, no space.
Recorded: 36°F
